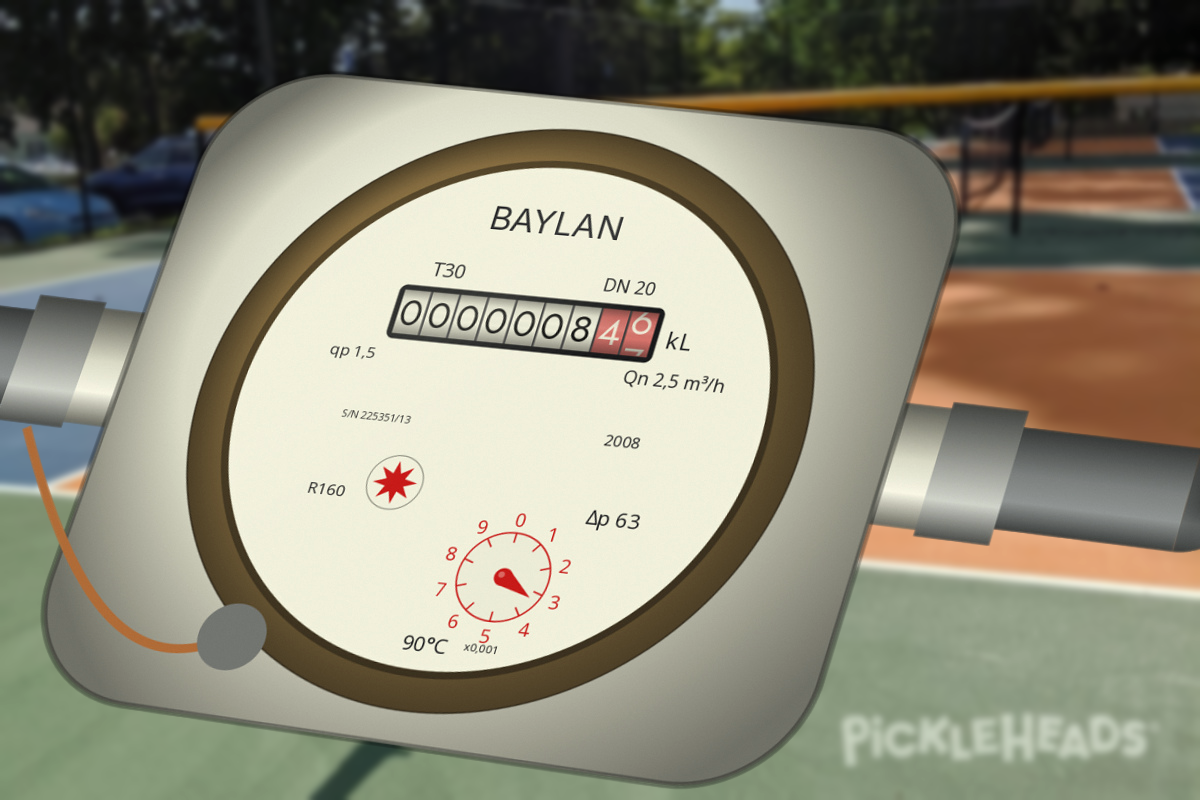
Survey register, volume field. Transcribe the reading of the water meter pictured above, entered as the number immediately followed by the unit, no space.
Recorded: 8.463kL
